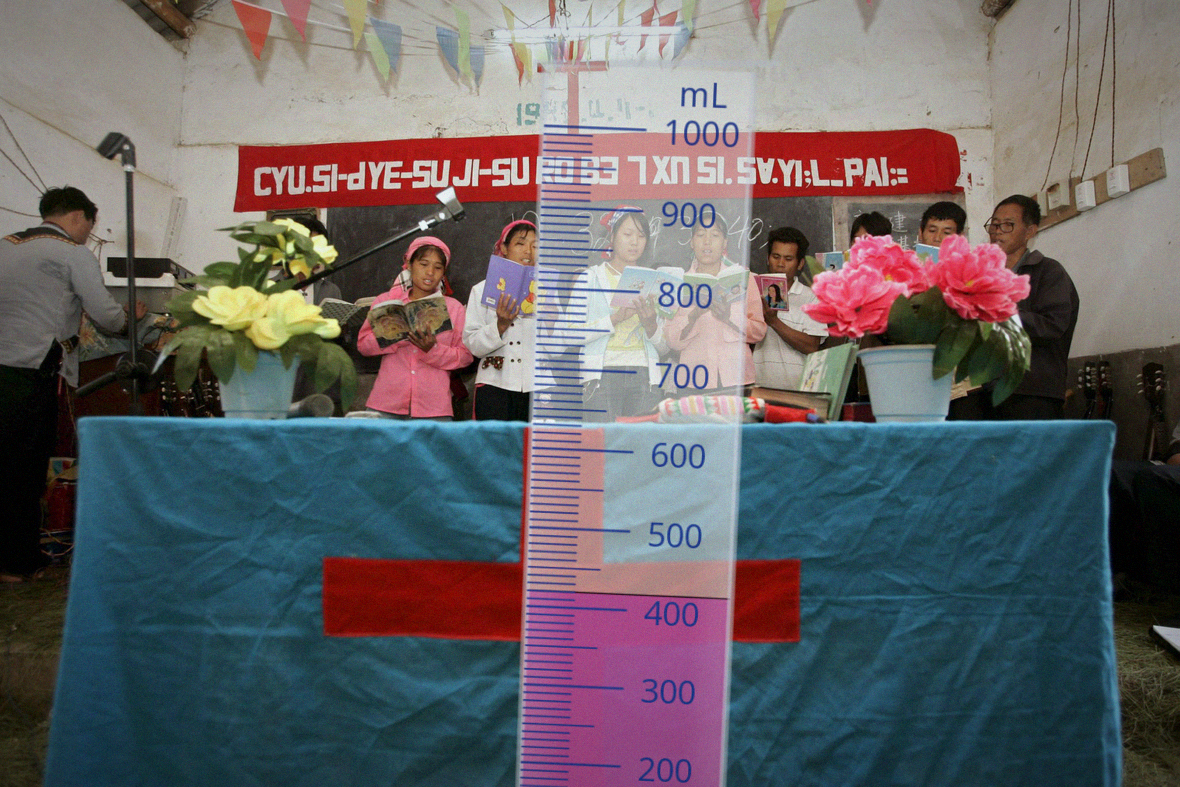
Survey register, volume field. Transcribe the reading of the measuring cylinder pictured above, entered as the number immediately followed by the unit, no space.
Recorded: 420mL
